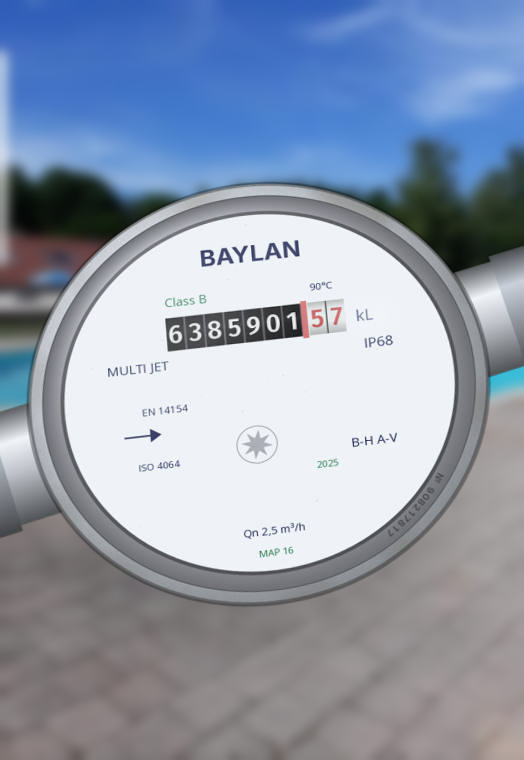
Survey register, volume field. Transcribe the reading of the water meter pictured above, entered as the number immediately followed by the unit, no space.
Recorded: 6385901.57kL
